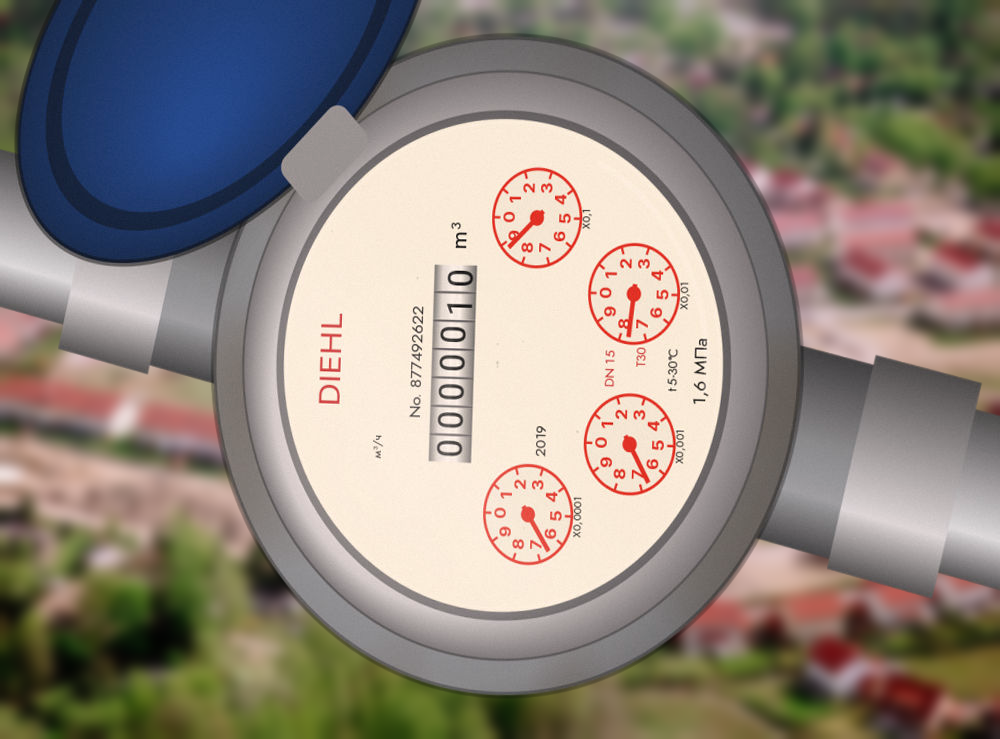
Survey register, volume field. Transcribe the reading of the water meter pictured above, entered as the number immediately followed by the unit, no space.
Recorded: 9.8766m³
